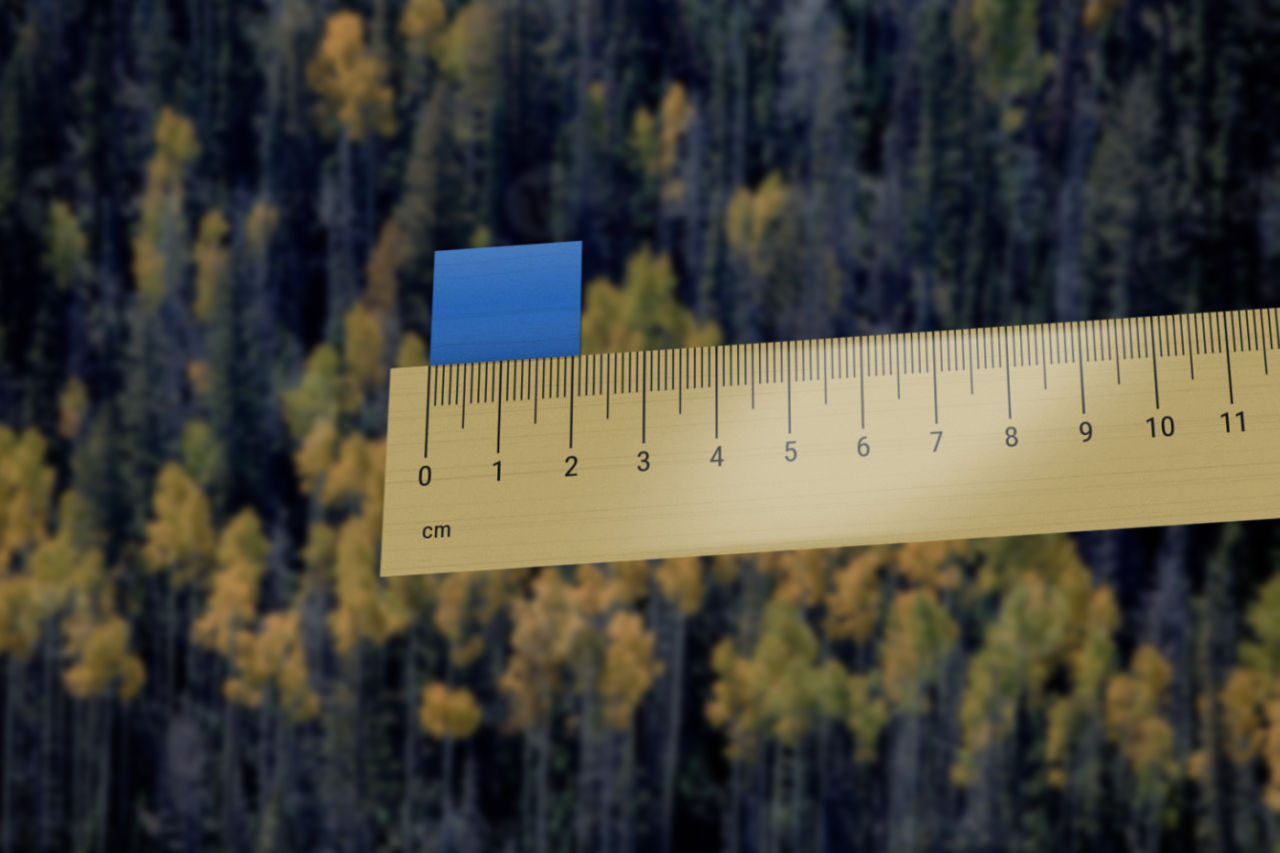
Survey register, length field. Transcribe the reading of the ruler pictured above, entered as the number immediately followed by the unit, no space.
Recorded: 2.1cm
